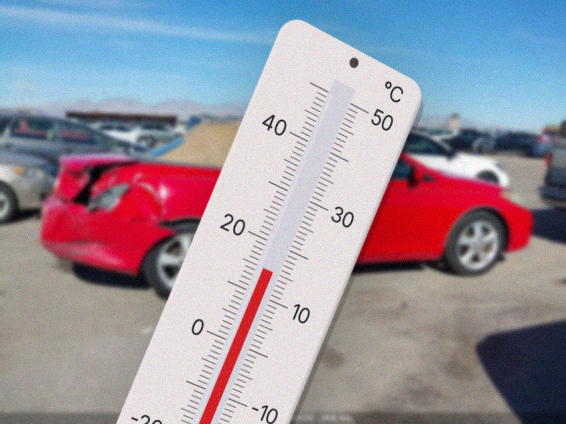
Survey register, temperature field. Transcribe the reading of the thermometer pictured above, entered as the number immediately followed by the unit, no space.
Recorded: 15°C
